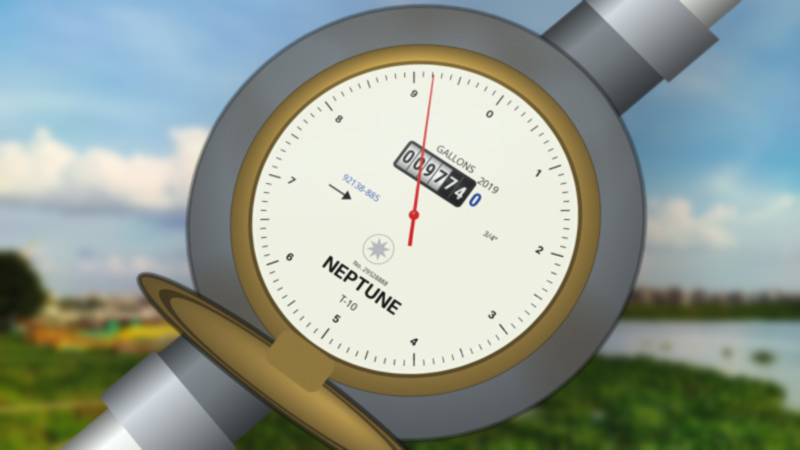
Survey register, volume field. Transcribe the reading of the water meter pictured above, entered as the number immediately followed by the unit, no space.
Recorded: 97739.2gal
